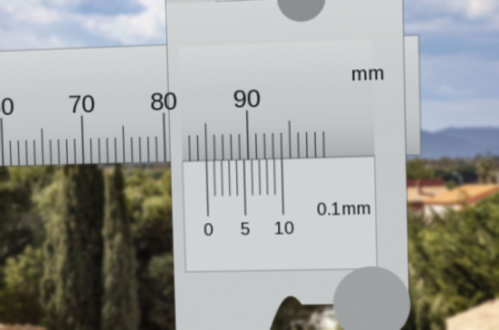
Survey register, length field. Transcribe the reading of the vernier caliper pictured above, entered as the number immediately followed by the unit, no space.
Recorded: 85.0mm
